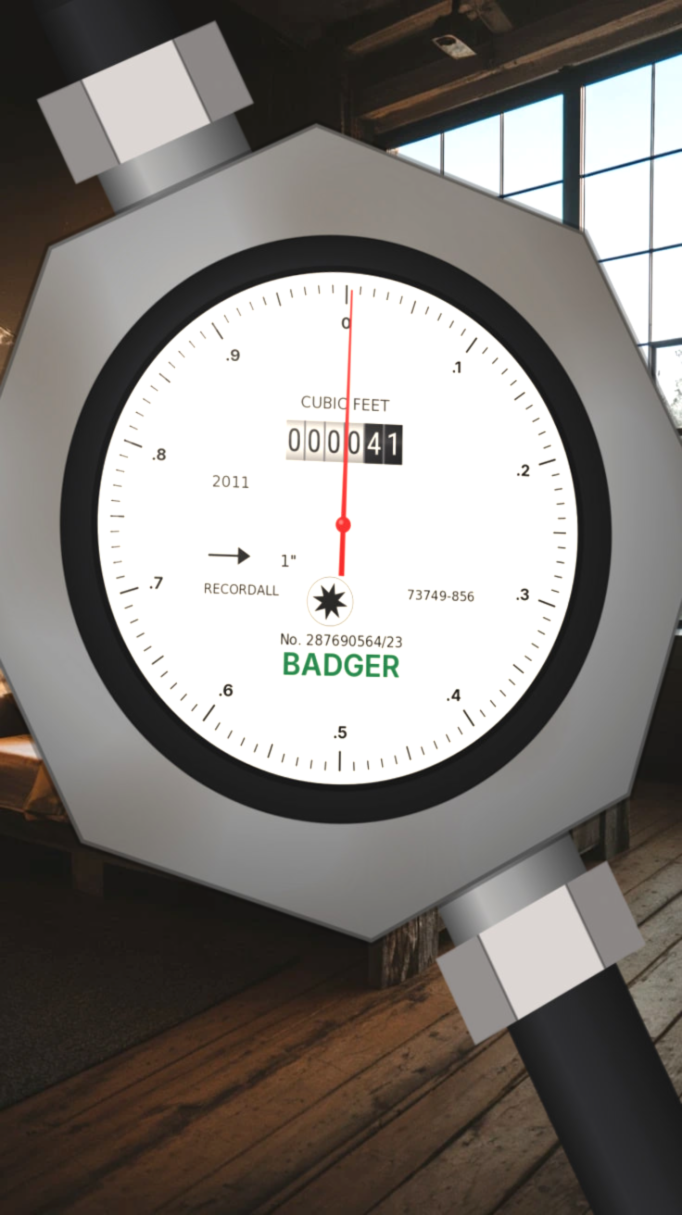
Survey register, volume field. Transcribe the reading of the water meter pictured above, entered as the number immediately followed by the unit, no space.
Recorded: 41.00ft³
